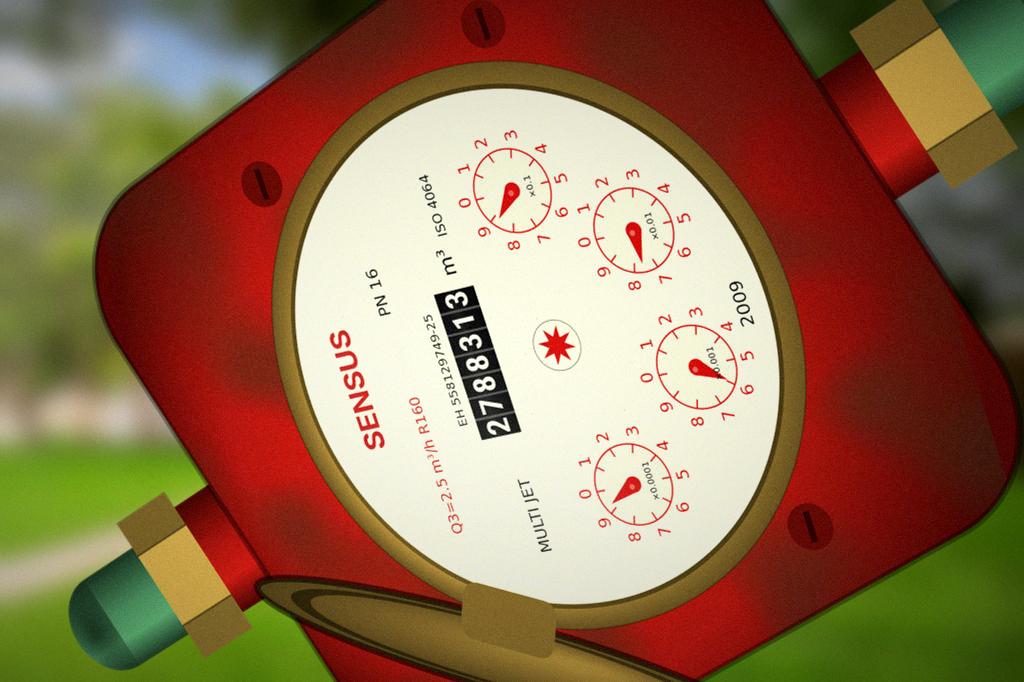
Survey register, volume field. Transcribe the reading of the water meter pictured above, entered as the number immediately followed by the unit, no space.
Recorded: 2788313.8759m³
